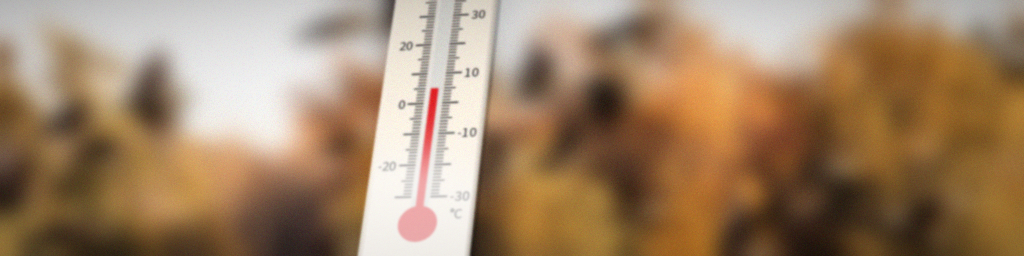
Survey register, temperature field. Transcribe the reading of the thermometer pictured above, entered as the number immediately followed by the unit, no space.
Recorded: 5°C
